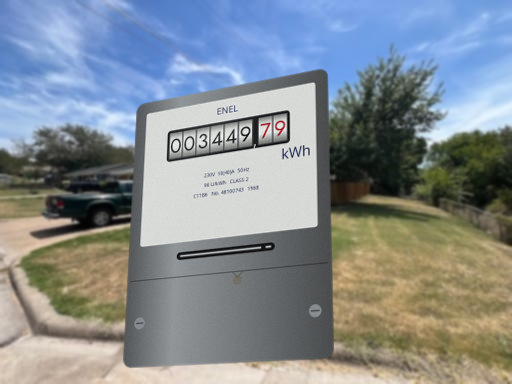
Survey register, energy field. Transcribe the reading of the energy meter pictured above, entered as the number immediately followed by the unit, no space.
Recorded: 3449.79kWh
